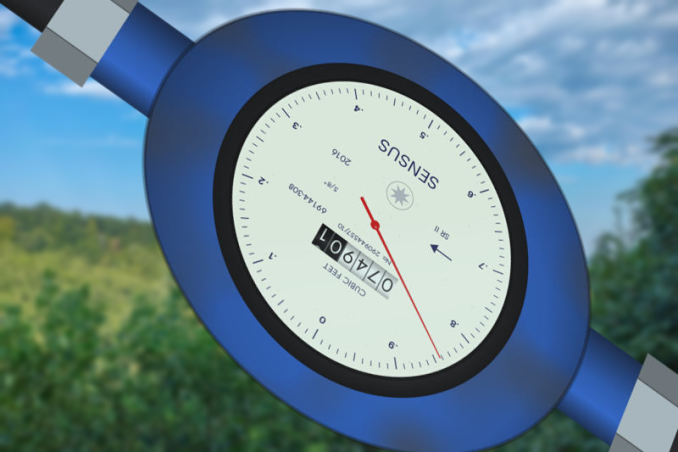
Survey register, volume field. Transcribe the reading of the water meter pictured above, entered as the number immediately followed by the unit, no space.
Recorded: 74900.84ft³
